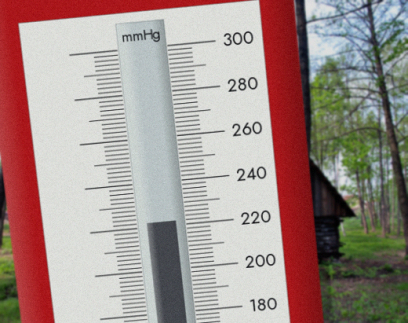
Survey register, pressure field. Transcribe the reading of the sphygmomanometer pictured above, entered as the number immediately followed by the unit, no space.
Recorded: 222mmHg
